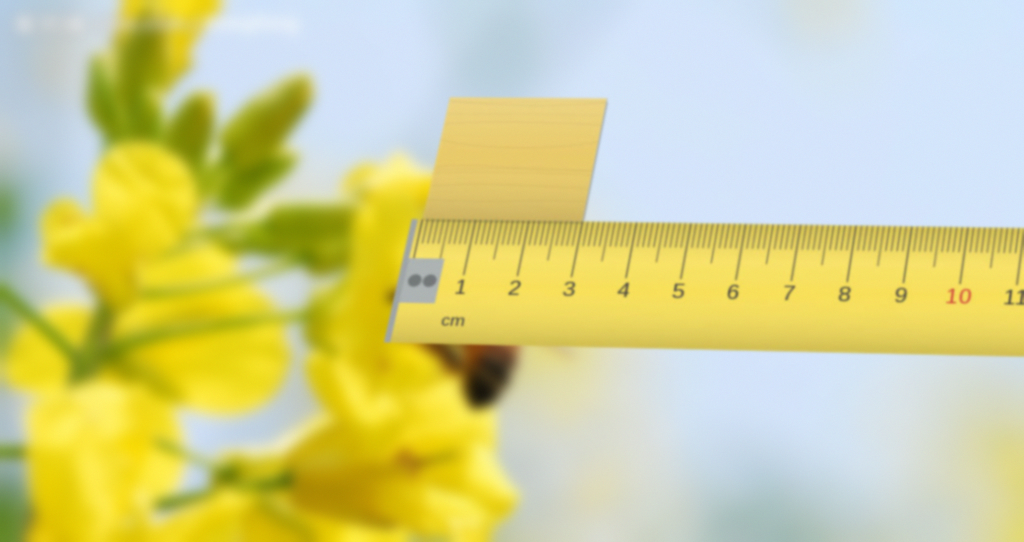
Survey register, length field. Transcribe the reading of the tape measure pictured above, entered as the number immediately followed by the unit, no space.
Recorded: 3cm
